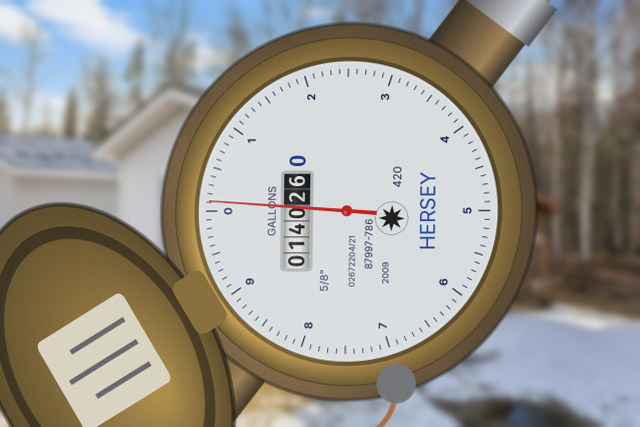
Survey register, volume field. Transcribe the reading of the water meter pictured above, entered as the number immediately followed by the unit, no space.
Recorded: 140260.1gal
